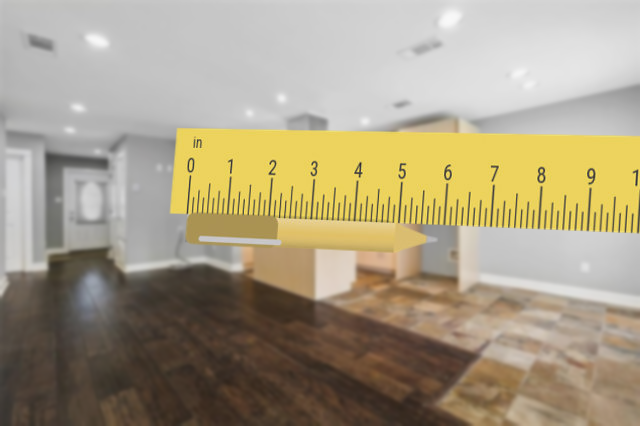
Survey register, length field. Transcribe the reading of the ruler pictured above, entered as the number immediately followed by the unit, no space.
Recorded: 5.875in
